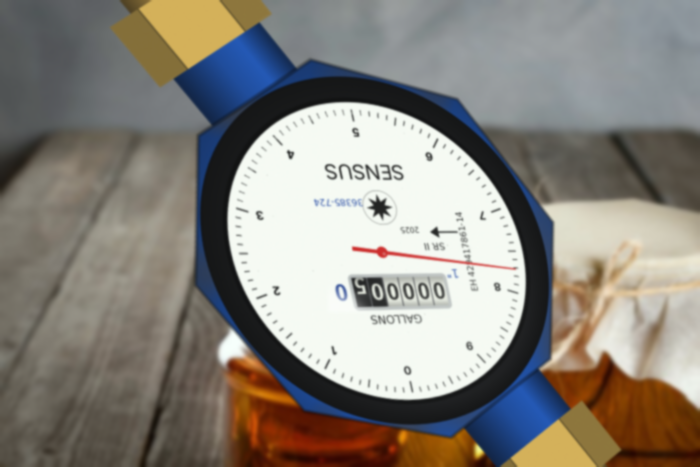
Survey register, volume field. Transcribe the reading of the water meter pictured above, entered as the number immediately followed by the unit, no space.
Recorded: 47.7gal
